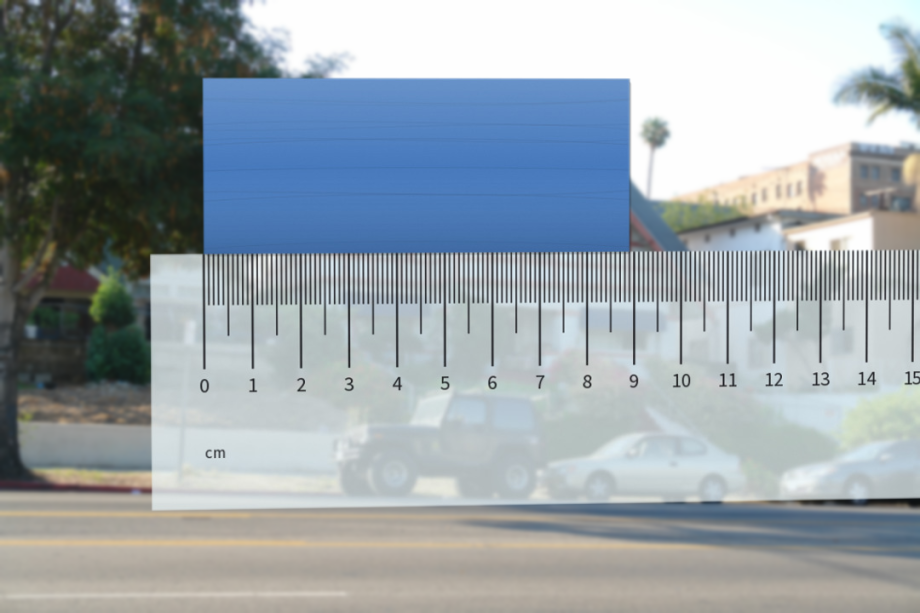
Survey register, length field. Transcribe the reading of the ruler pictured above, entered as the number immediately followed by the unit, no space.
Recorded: 8.9cm
